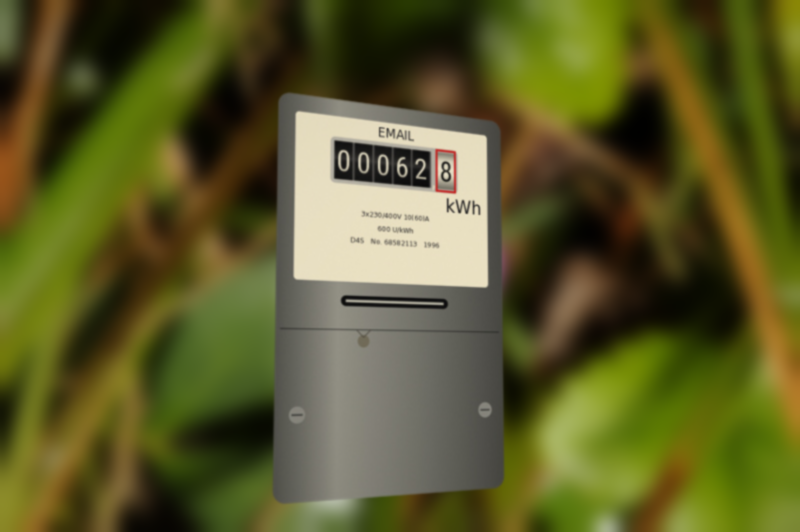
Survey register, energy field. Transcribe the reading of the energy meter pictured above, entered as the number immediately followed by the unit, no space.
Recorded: 62.8kWh
